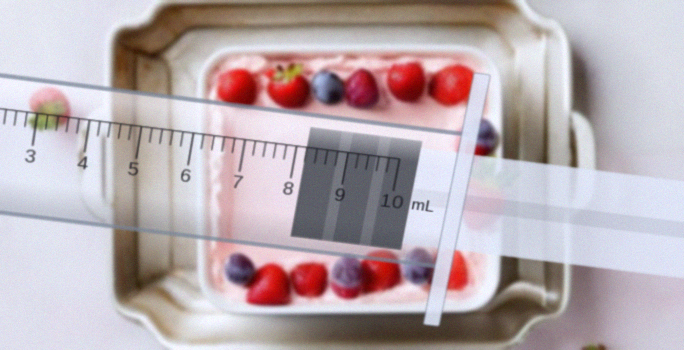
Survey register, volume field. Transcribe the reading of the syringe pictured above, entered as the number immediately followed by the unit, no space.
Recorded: 8.2mL
